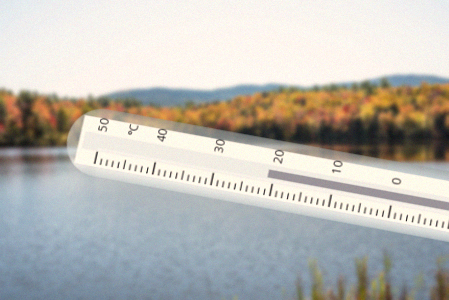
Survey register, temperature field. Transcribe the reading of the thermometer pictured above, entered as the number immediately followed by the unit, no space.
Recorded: 21°C
